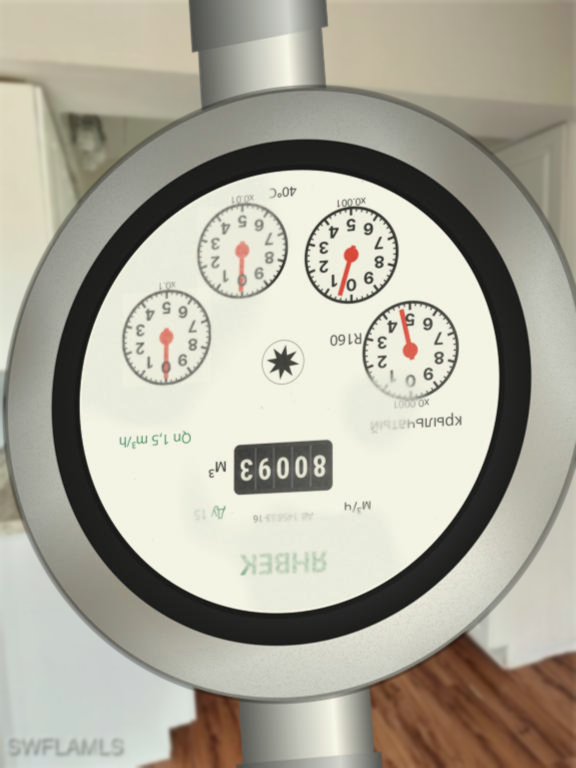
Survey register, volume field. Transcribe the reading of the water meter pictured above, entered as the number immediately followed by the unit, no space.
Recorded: 80093.0004m³
